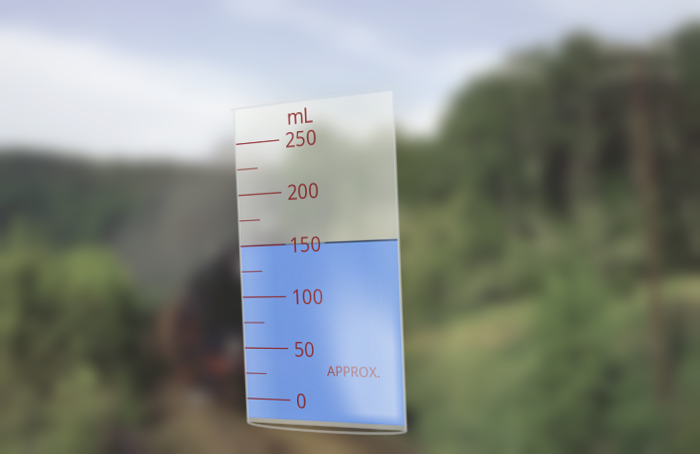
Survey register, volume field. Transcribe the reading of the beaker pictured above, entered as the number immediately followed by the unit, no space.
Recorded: 150mL
